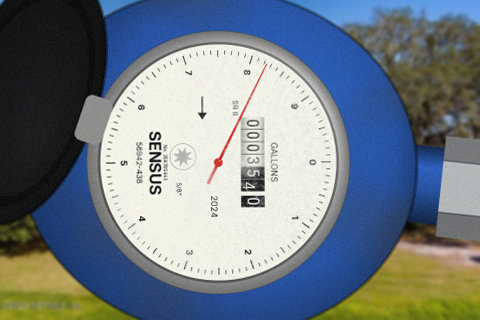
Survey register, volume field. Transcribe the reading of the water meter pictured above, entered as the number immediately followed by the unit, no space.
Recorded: 3538.2gal
